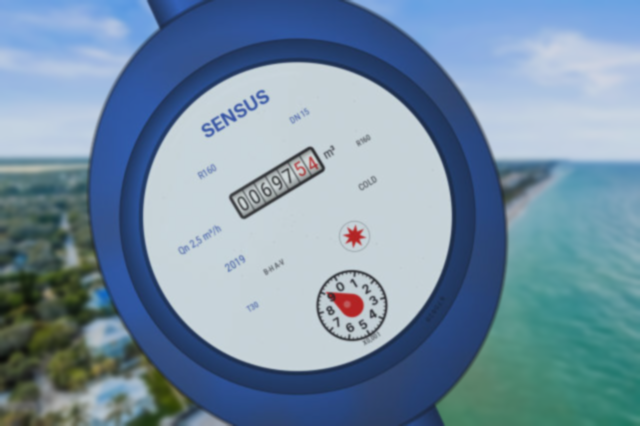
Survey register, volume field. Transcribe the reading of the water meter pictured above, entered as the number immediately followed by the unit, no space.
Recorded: 697.539m³
